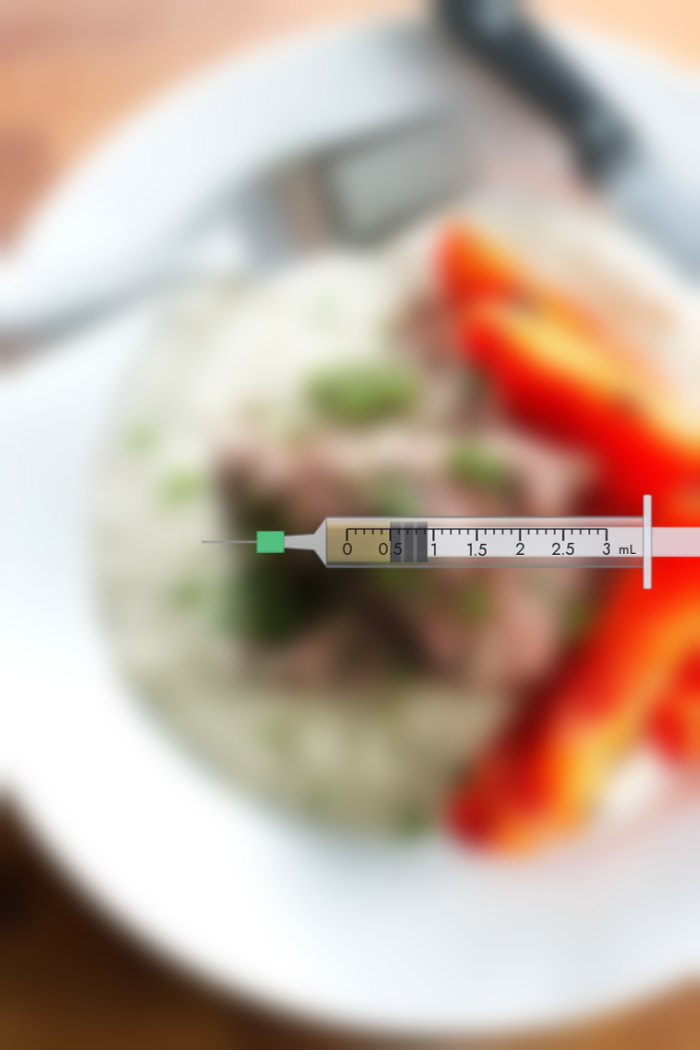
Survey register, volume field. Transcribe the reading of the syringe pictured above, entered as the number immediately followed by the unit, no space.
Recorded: 0.5mL
